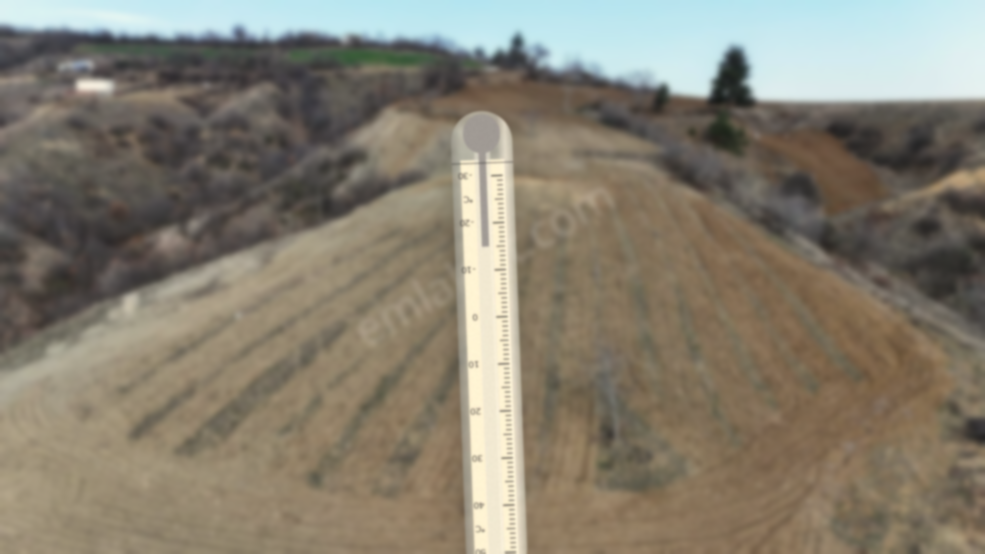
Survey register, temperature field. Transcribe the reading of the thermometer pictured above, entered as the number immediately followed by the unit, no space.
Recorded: -15°C
